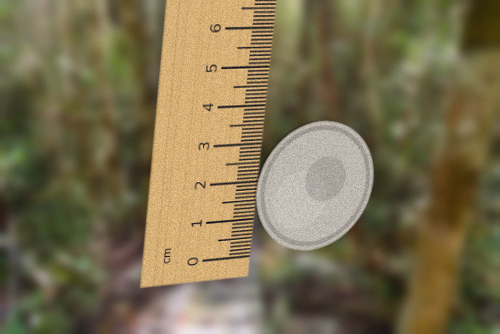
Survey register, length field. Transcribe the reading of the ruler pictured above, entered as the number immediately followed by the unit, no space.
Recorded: 3.5cm
